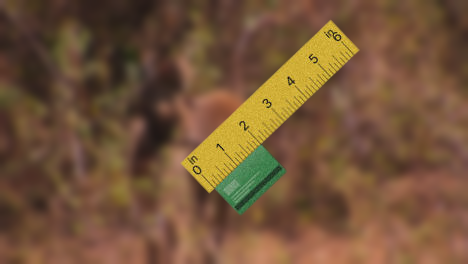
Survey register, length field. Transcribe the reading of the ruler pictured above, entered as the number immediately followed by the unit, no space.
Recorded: 2in
